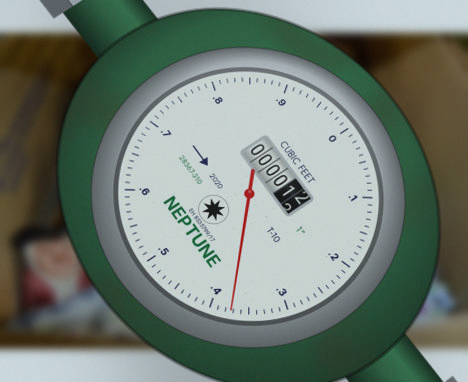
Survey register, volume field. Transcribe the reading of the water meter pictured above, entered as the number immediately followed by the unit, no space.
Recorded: 12.37ft³
